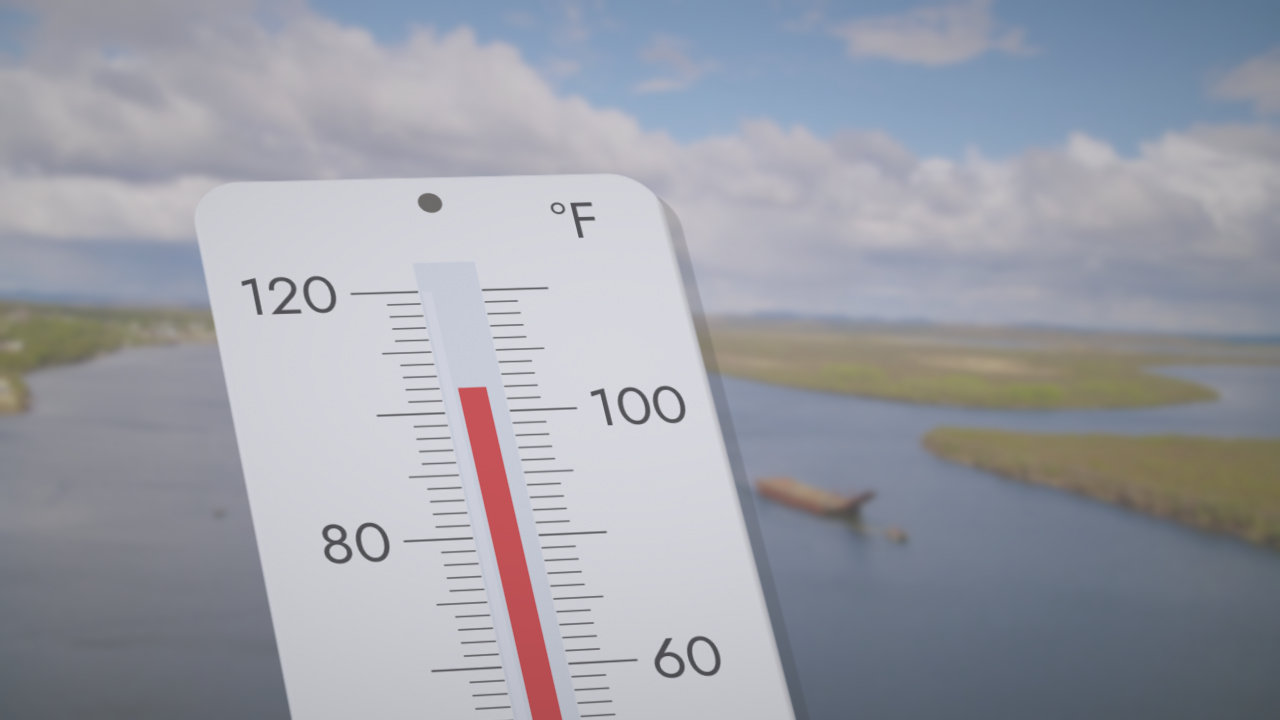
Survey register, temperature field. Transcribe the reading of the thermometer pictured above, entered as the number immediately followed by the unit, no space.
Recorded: 104°F
